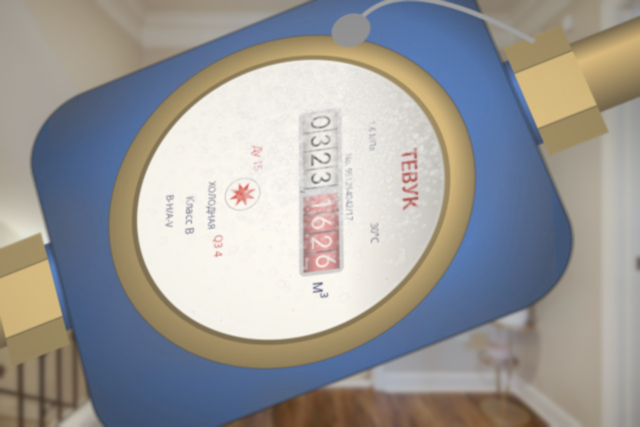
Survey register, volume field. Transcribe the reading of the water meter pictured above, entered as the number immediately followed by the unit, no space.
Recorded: 323.1626m³
